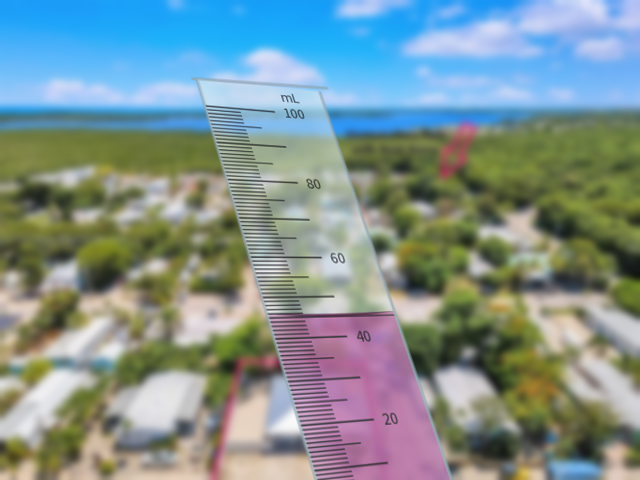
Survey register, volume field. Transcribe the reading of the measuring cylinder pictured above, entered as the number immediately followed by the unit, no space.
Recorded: 45mL
